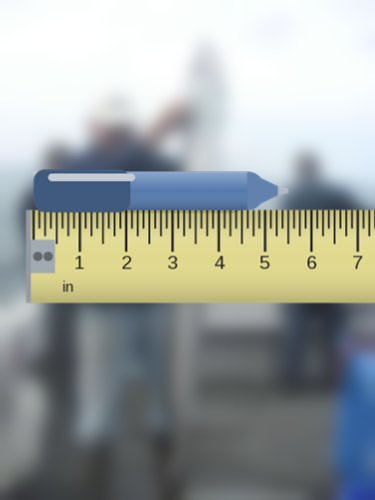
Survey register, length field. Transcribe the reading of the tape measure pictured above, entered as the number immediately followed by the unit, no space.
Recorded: 5.5in
